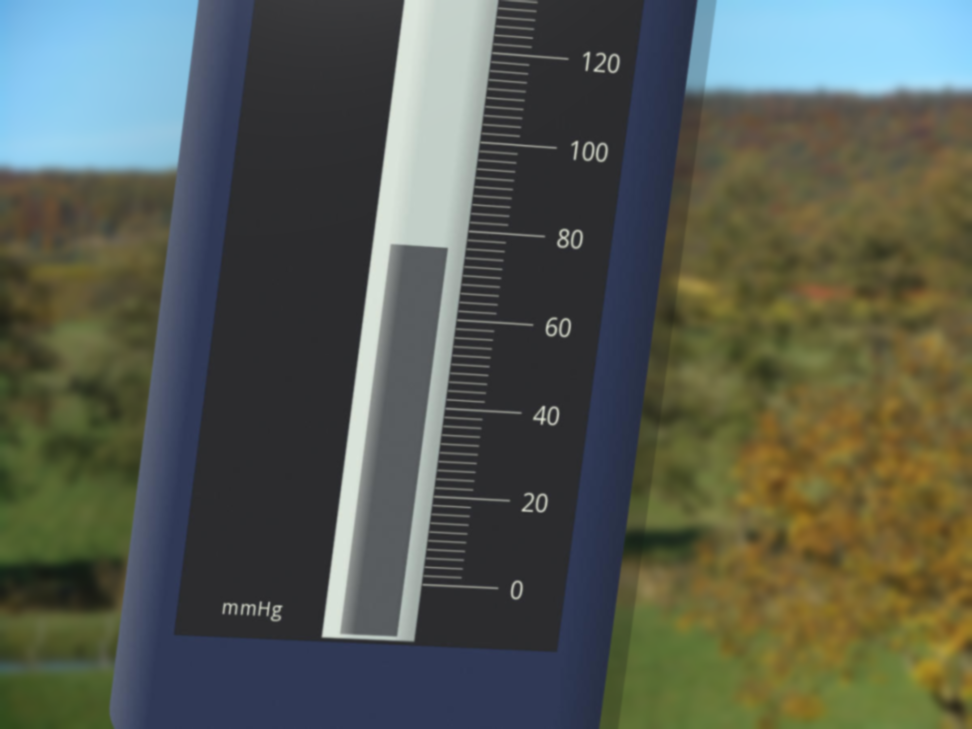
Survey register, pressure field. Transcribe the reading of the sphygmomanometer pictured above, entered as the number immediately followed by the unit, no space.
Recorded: 76mmHg
